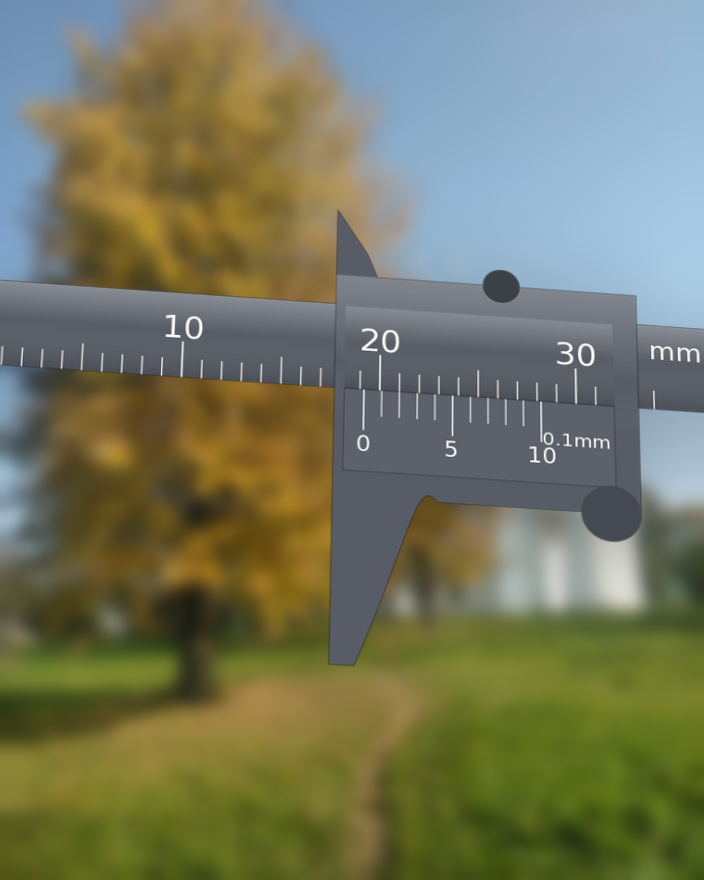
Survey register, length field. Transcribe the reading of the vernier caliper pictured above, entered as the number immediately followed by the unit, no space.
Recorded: 19.2mm
